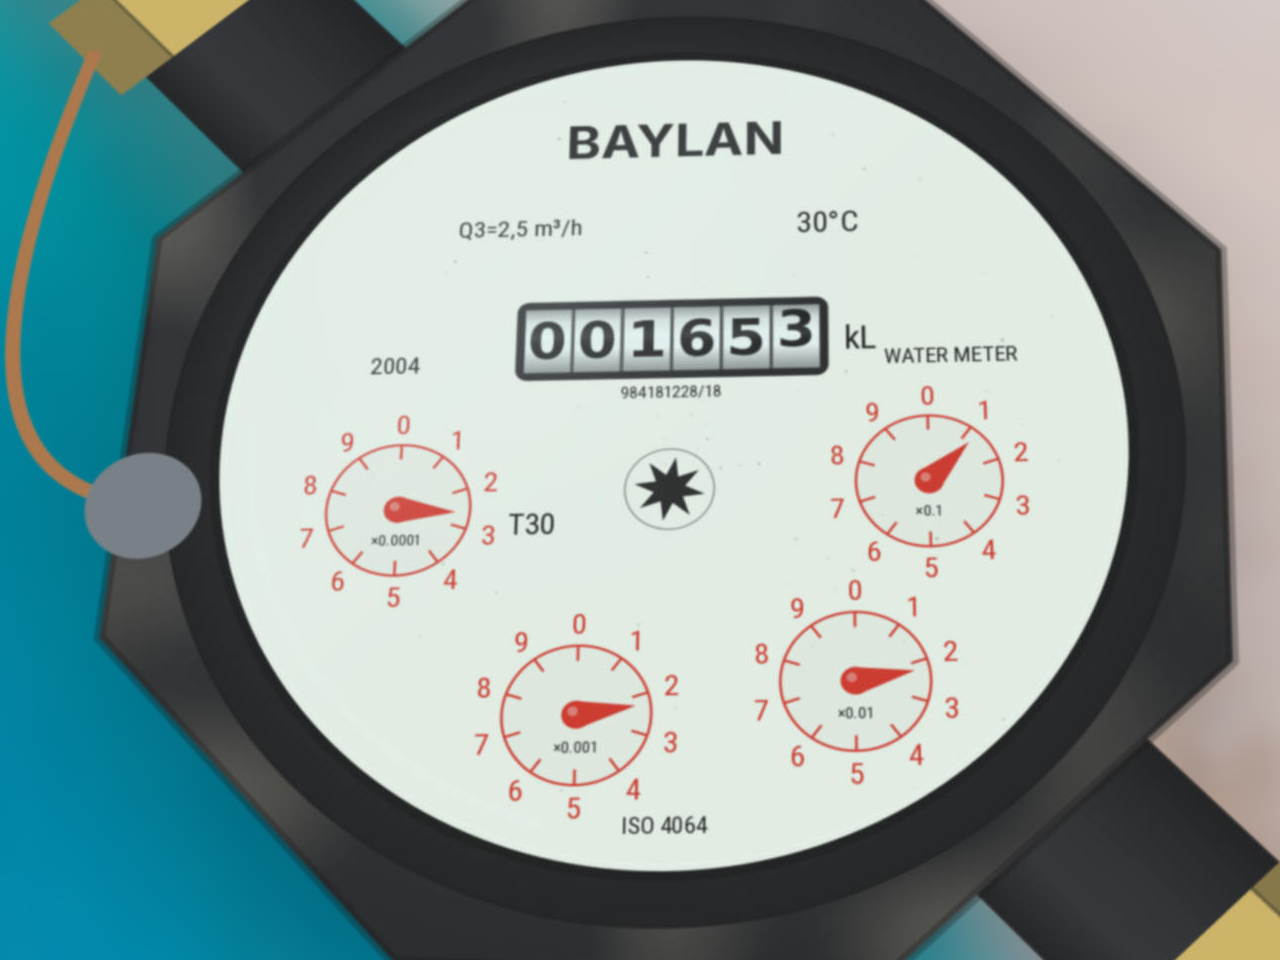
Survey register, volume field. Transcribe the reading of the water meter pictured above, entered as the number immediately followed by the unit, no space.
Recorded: 1653.1222kL
